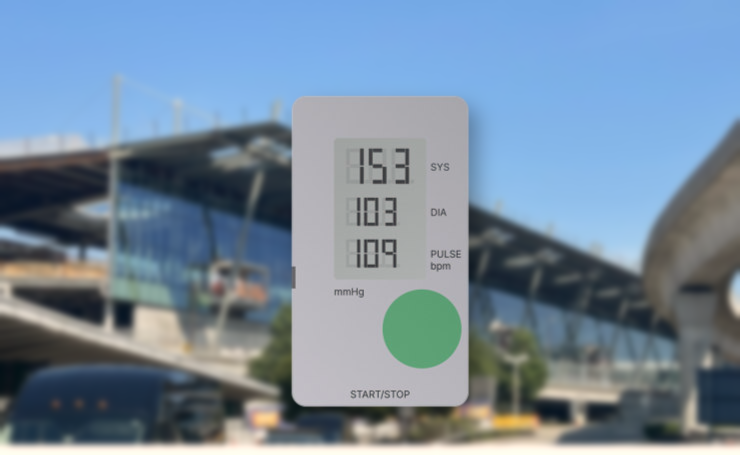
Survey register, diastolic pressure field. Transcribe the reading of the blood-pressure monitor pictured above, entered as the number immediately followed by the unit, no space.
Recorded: 103mmHg
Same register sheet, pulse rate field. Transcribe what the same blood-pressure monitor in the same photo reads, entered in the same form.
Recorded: 109bpm
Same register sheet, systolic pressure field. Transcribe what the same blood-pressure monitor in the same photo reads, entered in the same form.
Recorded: 153mmHg
